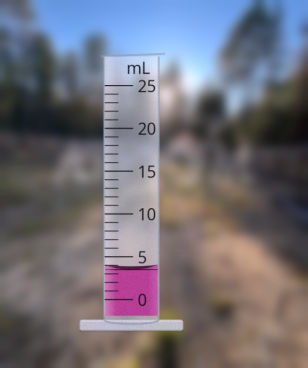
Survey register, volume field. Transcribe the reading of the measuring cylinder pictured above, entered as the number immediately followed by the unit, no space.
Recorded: 3.5mL
